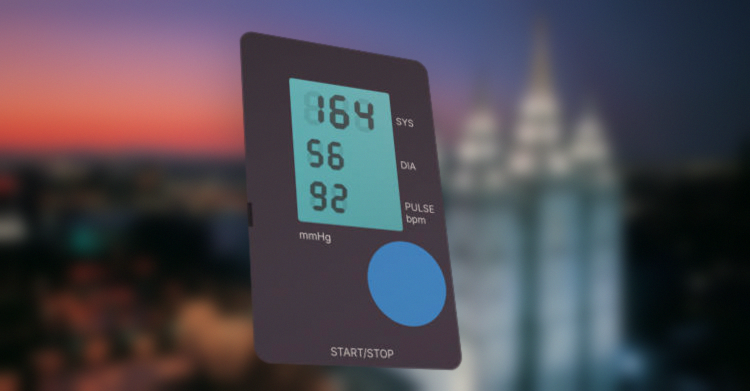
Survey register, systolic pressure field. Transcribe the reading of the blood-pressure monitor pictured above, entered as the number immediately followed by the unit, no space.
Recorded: 164mmHg
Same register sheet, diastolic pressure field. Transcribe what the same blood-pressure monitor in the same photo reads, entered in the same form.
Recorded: 56mmHg
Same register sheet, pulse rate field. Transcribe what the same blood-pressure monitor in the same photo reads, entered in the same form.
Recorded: 92bpm
